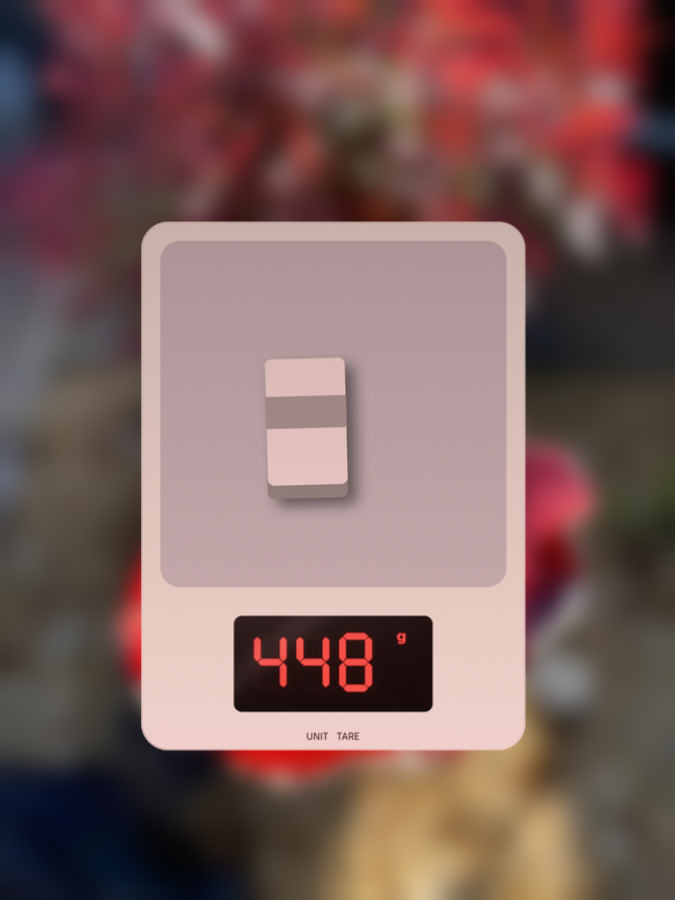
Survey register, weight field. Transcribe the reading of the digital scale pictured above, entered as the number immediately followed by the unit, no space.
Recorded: 448g
